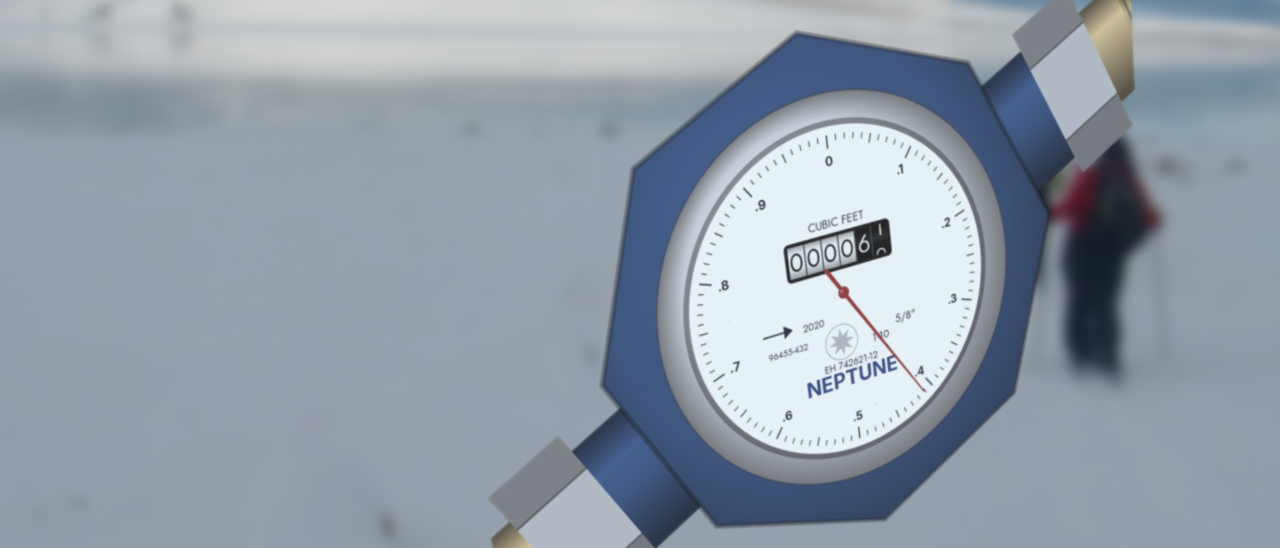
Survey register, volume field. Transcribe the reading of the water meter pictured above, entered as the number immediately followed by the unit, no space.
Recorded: 61.41ft³
